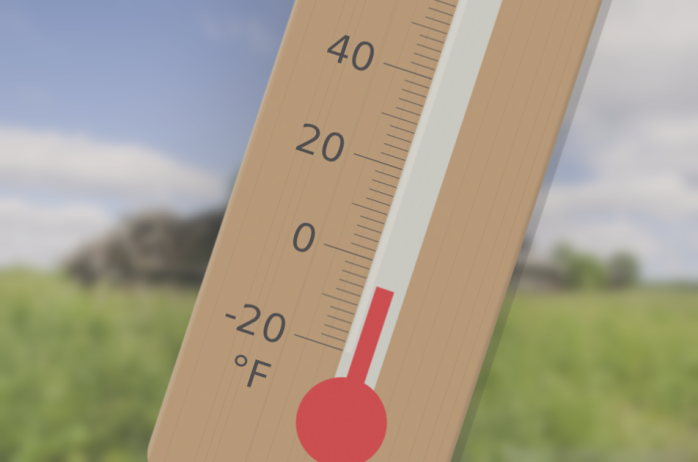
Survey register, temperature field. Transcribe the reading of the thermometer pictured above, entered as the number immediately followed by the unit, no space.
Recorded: -5°F
